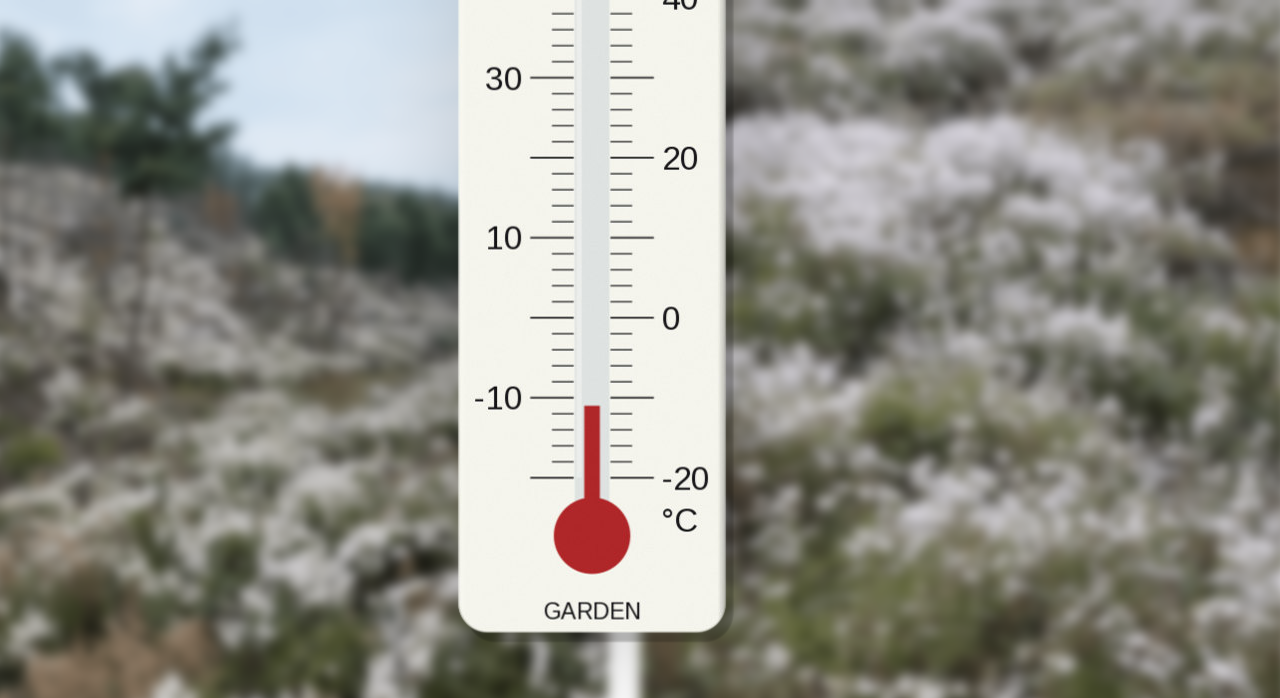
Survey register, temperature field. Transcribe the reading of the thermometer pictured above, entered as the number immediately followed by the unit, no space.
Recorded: -11°C
